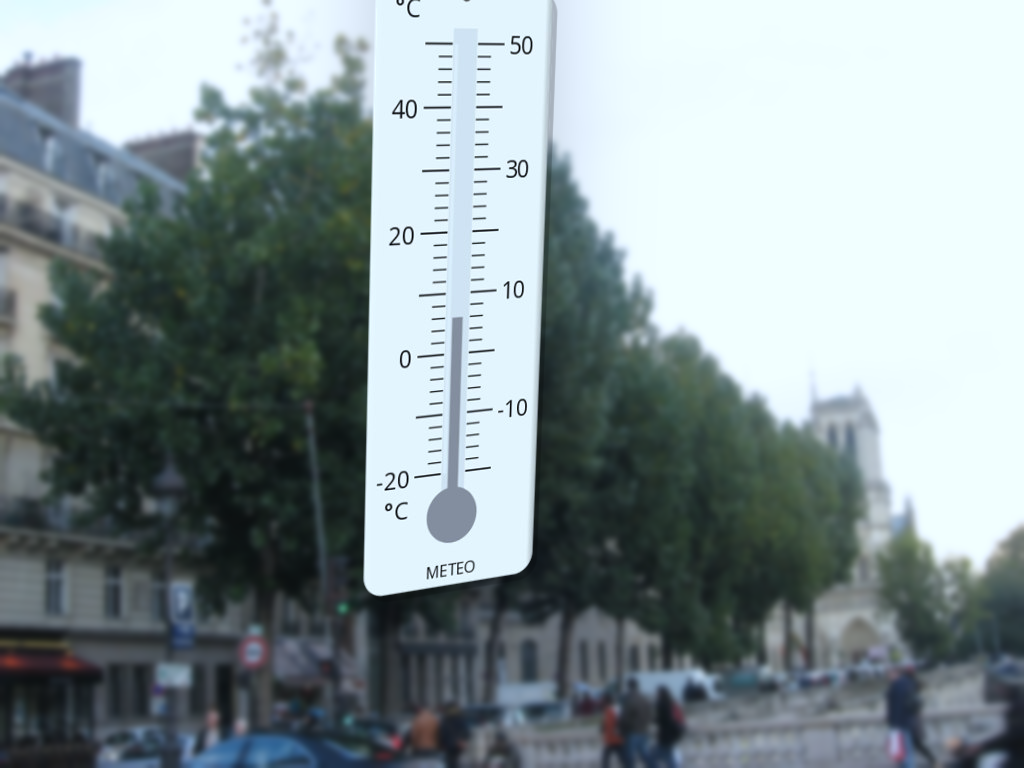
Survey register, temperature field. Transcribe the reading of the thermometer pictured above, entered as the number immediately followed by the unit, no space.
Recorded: 6°C
